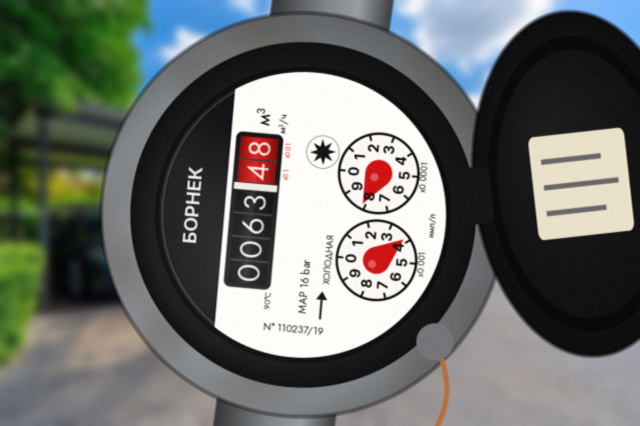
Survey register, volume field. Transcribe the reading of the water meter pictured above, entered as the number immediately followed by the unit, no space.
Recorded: 63.4838m³
